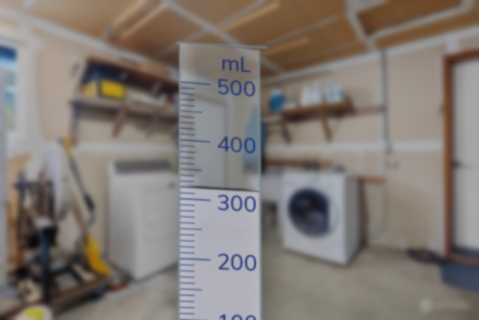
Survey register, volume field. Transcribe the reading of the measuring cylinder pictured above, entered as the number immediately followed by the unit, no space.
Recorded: 320mL
